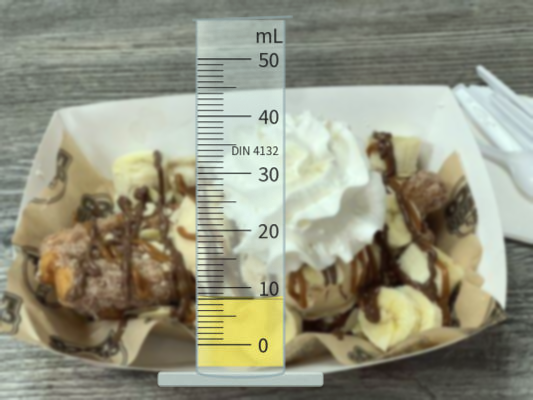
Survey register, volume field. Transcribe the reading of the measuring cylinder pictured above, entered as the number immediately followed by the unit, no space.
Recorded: 8mL
